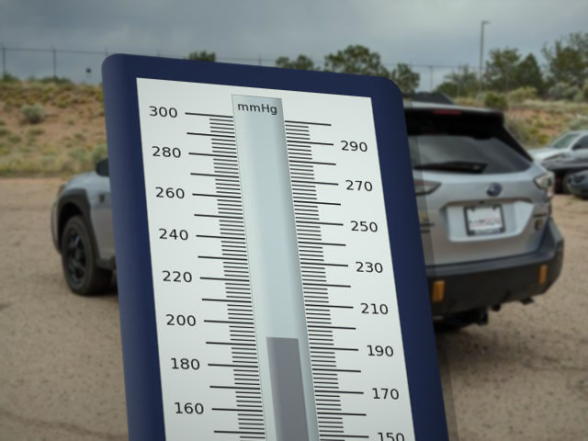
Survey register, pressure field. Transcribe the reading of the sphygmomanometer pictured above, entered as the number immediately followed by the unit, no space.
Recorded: 194mmHg
